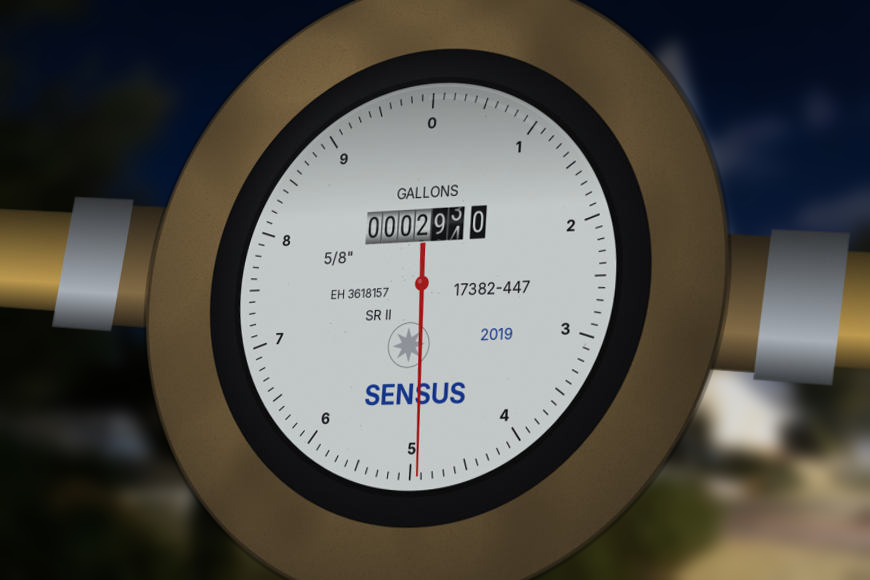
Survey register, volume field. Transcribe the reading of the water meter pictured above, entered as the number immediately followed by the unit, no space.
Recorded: 2934.9gal
